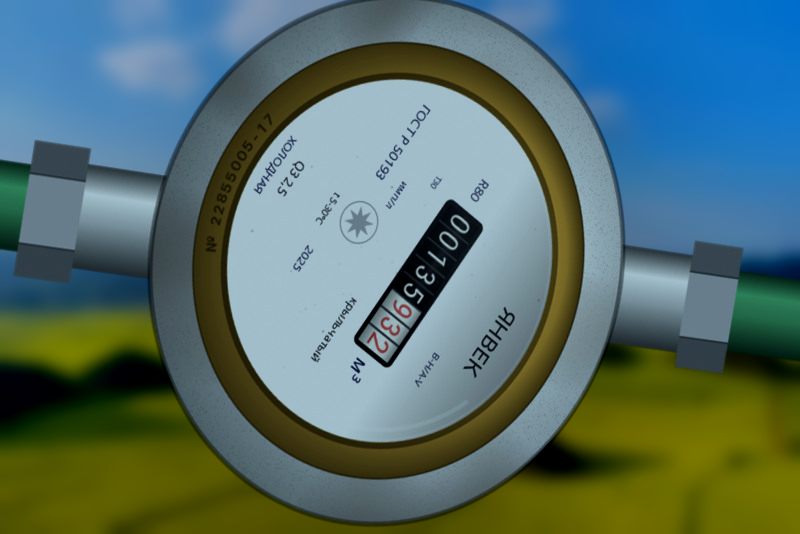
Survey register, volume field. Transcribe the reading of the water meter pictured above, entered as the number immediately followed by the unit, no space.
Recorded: 135.932m³
